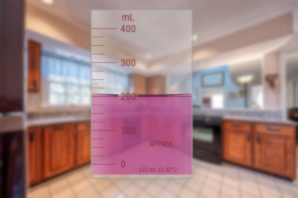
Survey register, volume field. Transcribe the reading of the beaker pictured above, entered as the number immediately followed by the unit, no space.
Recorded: 200mL
